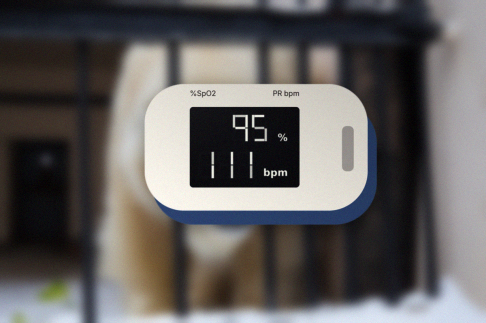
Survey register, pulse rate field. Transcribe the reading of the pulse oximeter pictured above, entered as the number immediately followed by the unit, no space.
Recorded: 111bpm
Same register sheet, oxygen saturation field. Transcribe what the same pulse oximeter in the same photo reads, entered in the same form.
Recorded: 95%
